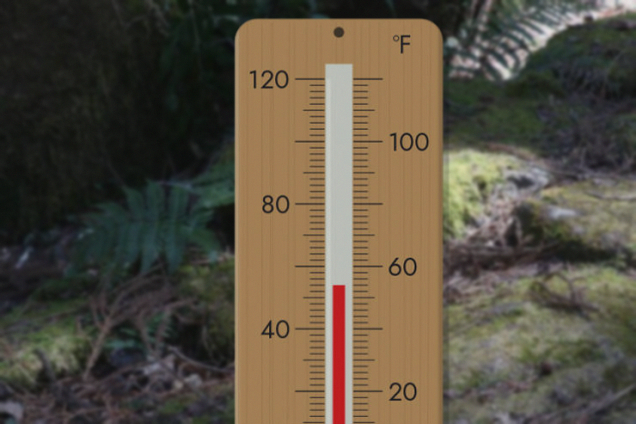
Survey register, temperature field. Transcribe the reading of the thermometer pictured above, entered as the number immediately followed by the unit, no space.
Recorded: 54°F
